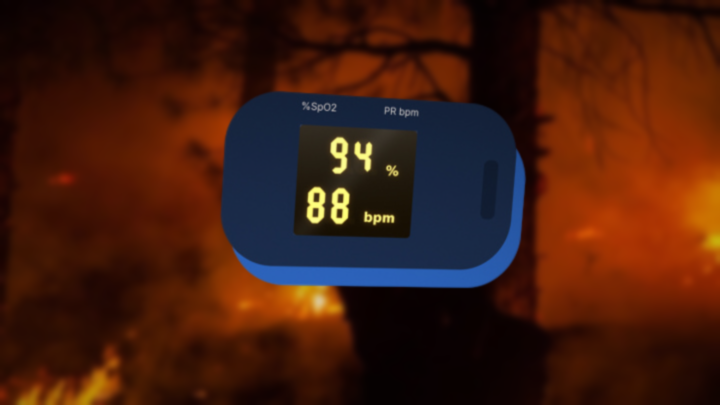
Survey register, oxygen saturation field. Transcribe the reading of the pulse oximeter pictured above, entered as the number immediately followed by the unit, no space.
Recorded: 94%
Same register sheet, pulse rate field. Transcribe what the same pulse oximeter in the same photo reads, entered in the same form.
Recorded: 88bpm
